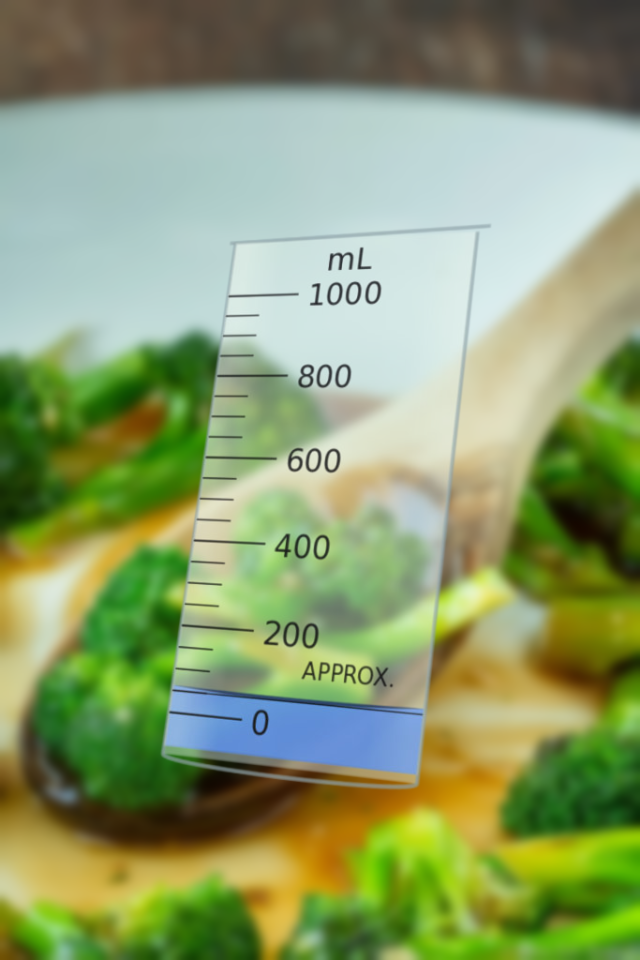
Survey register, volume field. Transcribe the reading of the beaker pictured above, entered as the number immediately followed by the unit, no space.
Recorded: 50mL
